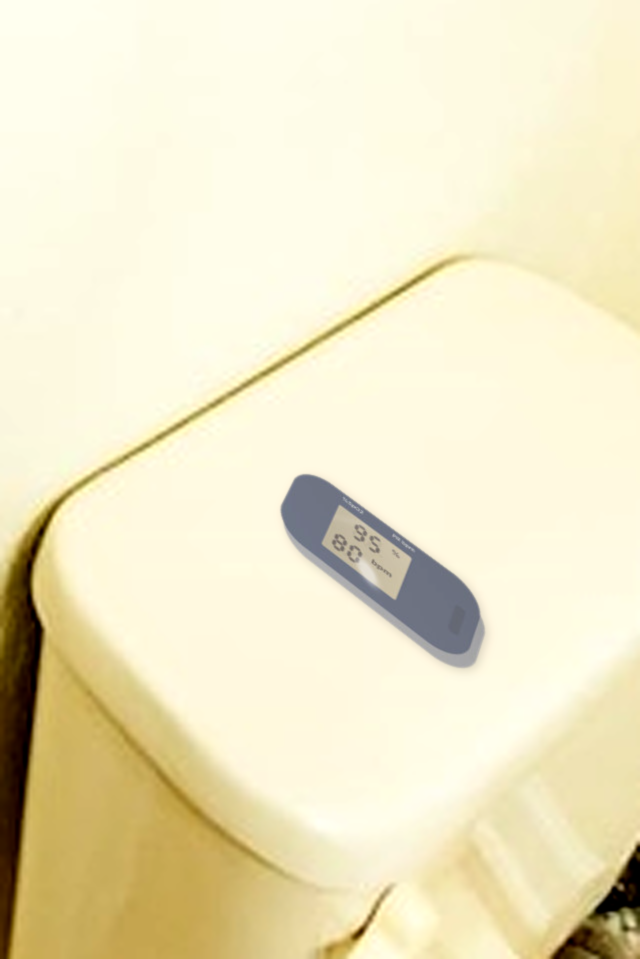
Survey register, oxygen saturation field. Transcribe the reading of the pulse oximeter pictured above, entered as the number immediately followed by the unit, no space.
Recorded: 95%
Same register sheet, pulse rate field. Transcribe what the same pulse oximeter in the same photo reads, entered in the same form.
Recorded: 80bpm
